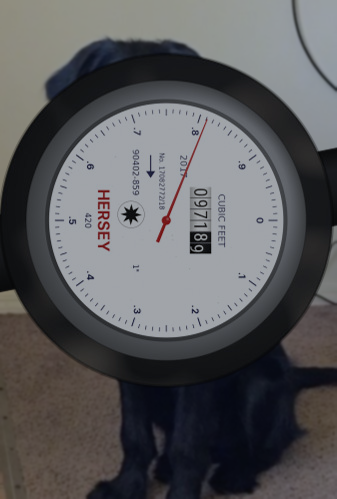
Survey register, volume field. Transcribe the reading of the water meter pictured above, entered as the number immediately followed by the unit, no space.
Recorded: 97188.81ft³
